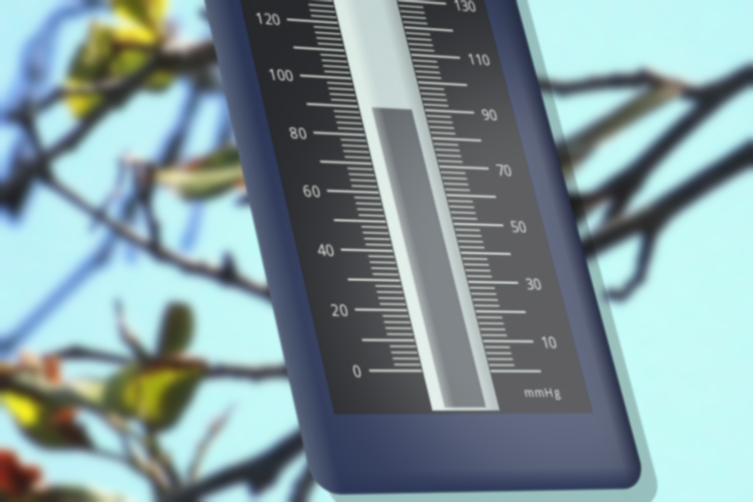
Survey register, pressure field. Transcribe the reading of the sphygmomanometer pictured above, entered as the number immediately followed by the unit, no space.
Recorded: 90mmHg
